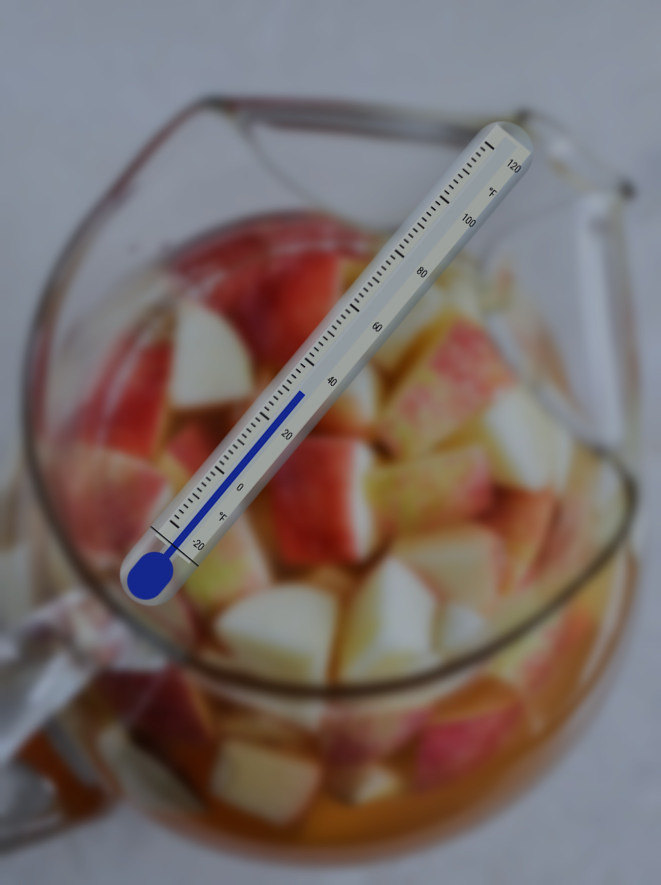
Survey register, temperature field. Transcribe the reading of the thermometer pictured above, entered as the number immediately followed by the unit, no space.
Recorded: 32°F
